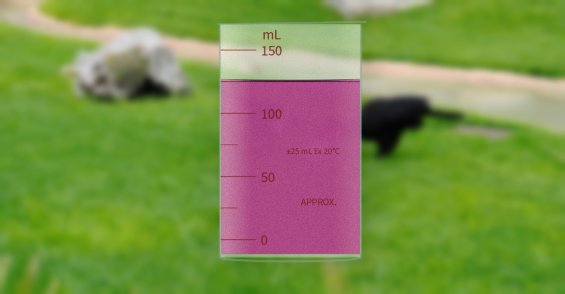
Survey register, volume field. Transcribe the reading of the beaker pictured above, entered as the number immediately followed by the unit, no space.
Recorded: 125mL
